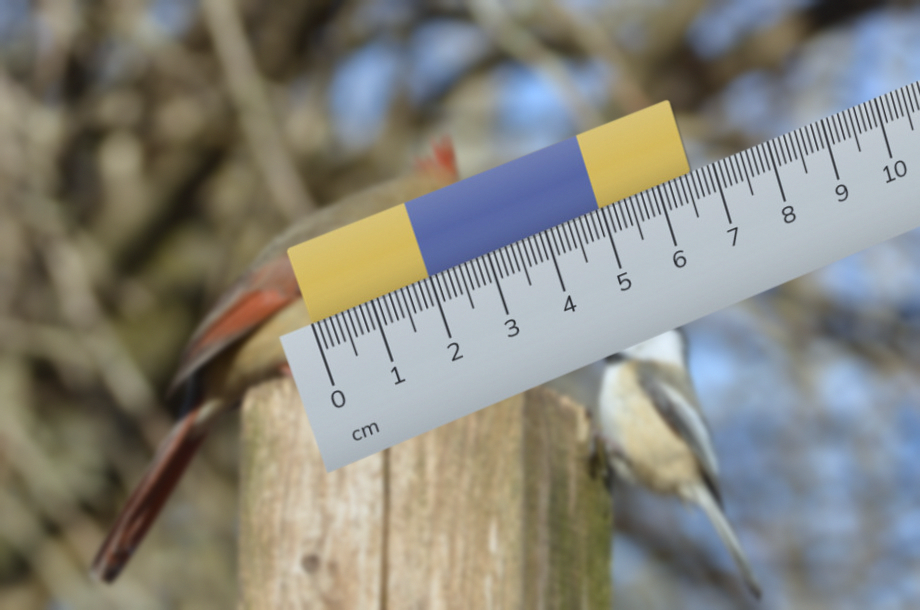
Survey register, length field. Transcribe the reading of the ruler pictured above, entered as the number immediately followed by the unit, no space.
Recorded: 6.6cm
